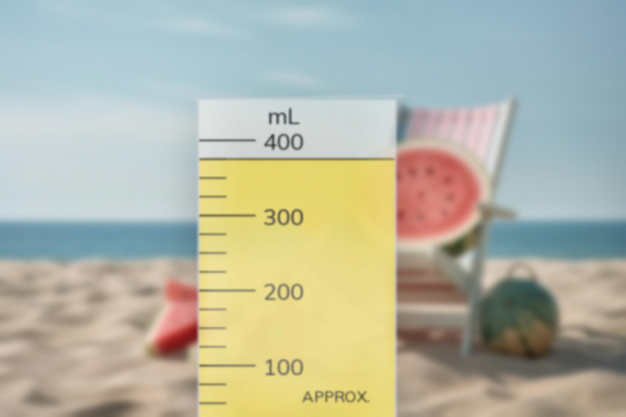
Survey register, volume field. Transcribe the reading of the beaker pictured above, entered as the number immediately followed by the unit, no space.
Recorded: 375mL
